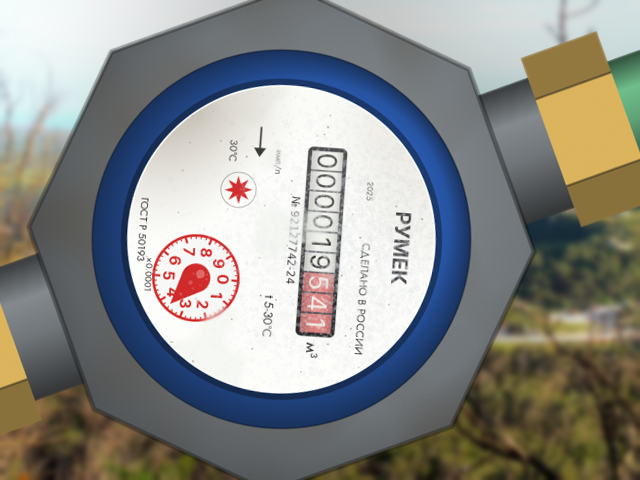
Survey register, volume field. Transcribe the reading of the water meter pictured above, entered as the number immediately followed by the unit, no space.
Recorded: 19.5413m³
